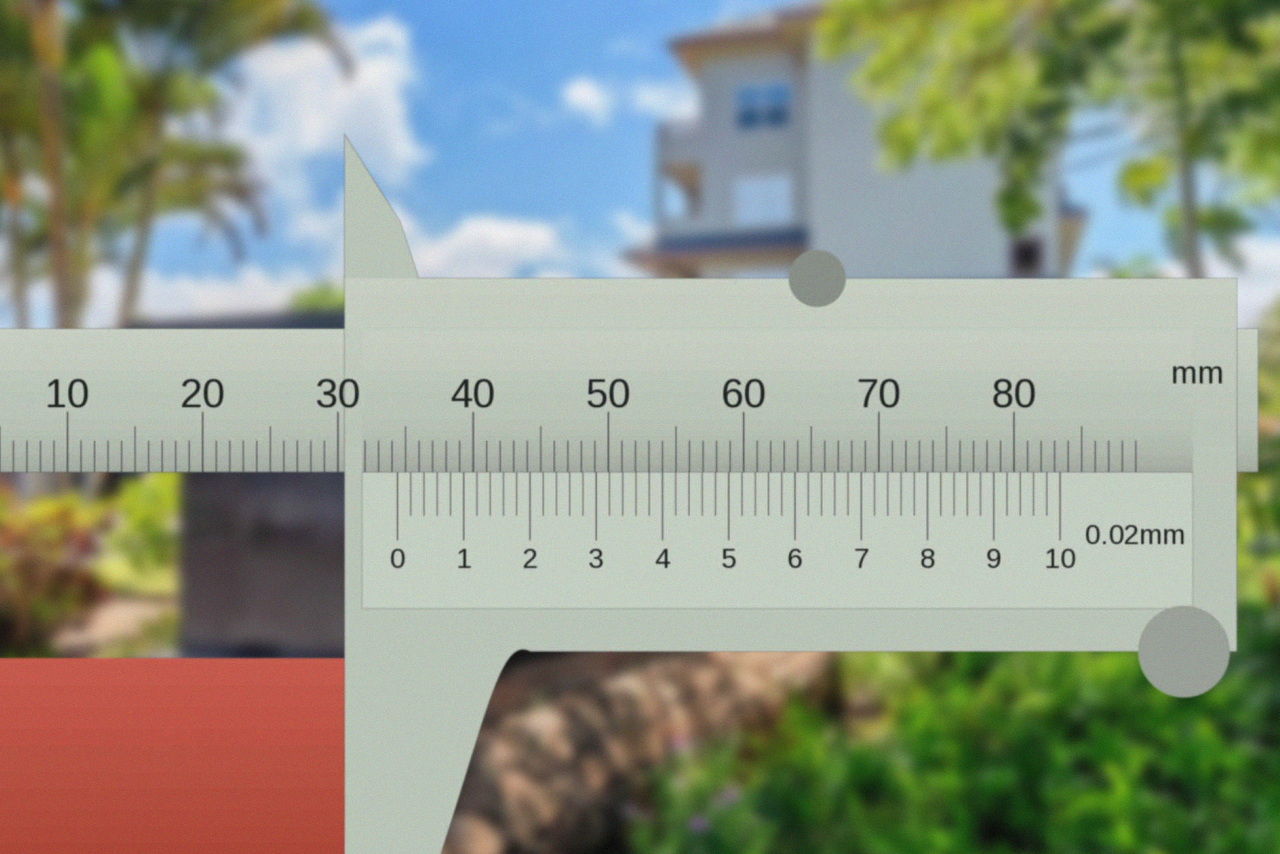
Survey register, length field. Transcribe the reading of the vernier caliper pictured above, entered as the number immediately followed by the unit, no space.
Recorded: 34.4mm
